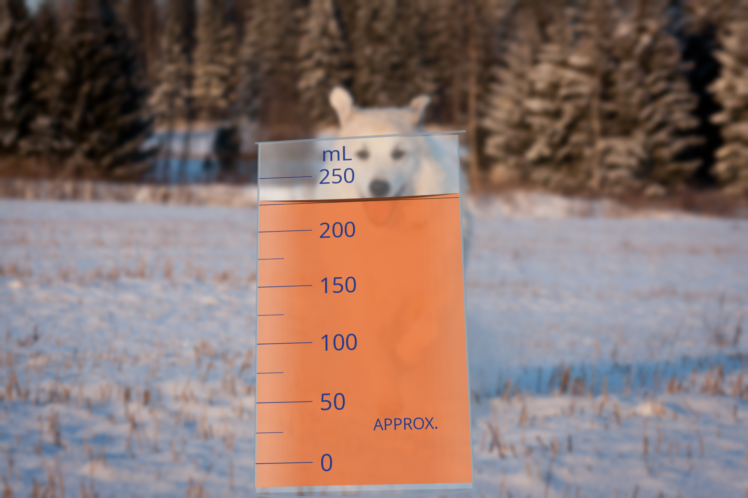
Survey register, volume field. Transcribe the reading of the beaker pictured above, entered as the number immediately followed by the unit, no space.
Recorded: 225mL
